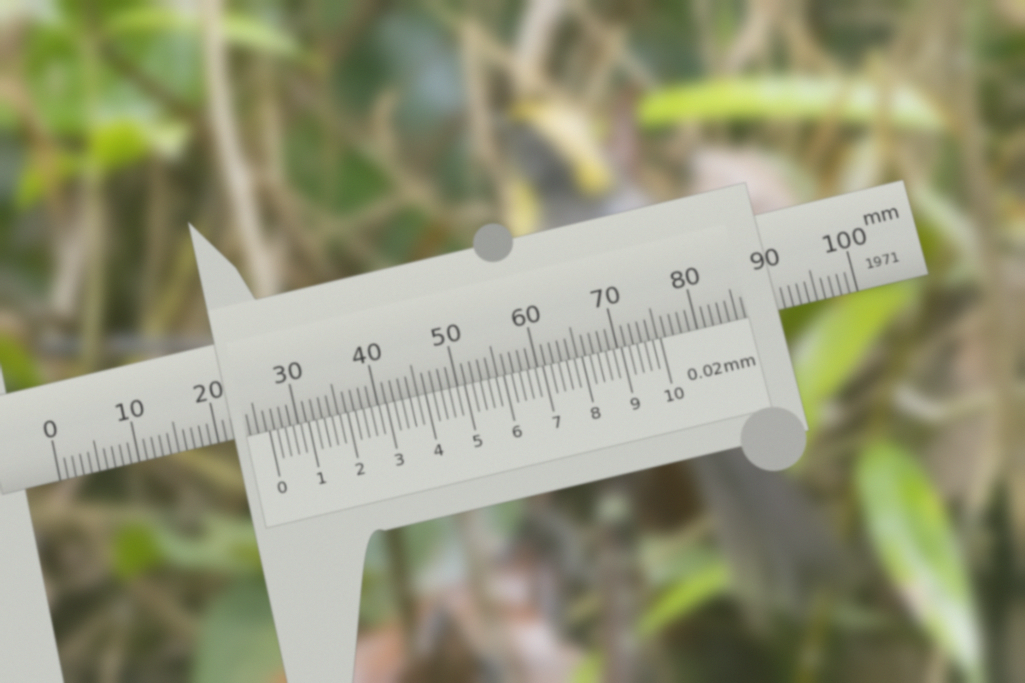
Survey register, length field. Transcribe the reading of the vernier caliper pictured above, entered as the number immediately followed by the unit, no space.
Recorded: 26.4mm
